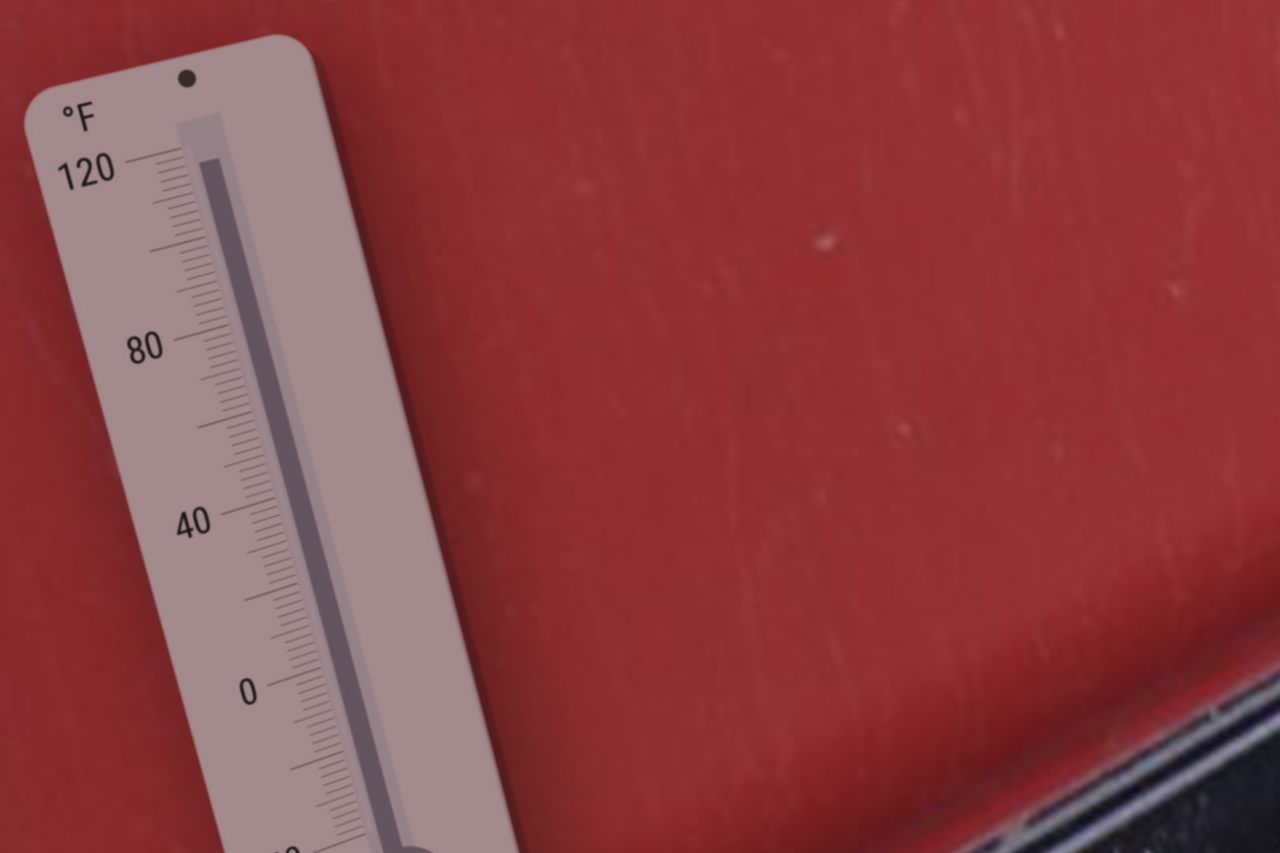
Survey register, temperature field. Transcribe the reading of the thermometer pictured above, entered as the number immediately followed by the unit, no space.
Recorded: 116°F
